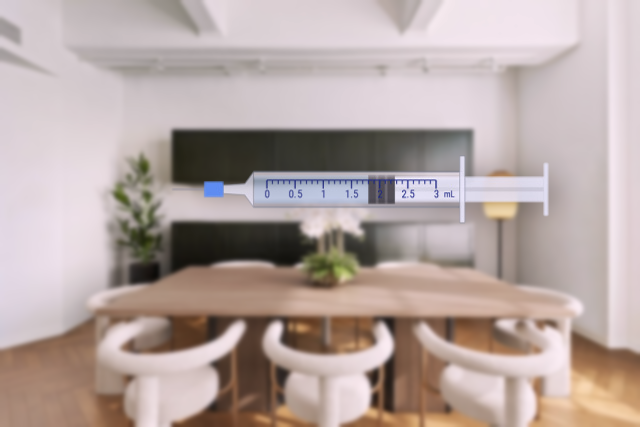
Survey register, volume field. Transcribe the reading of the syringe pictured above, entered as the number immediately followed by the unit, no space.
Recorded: 1.8mL
